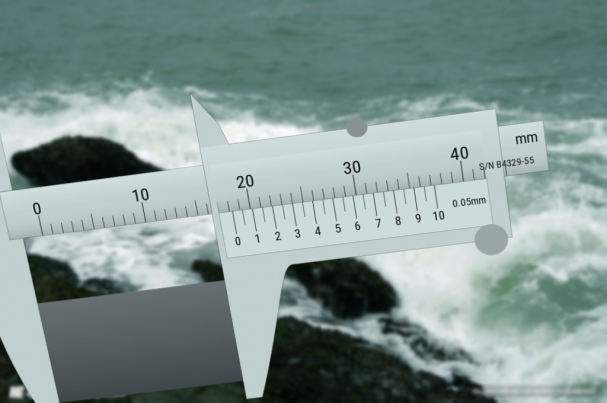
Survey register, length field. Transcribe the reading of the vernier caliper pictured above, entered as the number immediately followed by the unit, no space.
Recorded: 18.3mm
